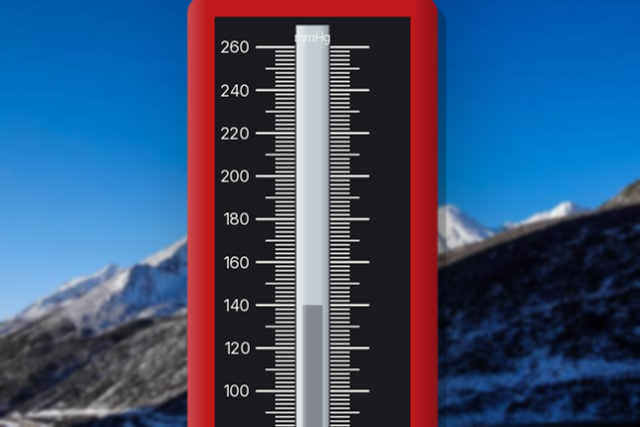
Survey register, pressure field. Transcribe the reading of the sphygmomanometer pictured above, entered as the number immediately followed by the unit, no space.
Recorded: 140mmHg
